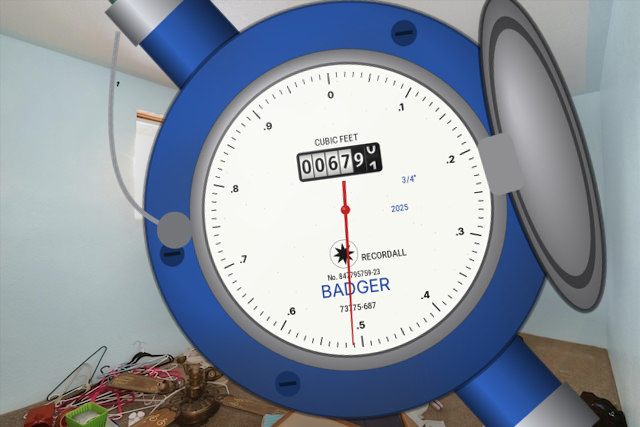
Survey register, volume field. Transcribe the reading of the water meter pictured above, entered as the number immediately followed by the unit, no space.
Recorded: 6790.51ft³
